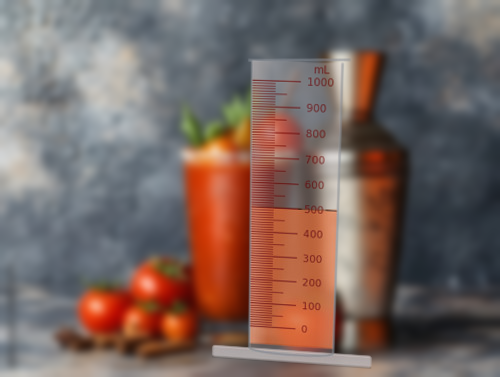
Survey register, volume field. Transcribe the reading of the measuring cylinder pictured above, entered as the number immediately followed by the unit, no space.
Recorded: 500mL
